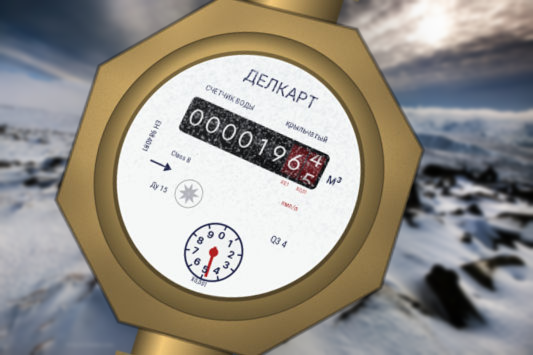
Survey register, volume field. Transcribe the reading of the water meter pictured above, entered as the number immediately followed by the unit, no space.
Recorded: 19.644m³
